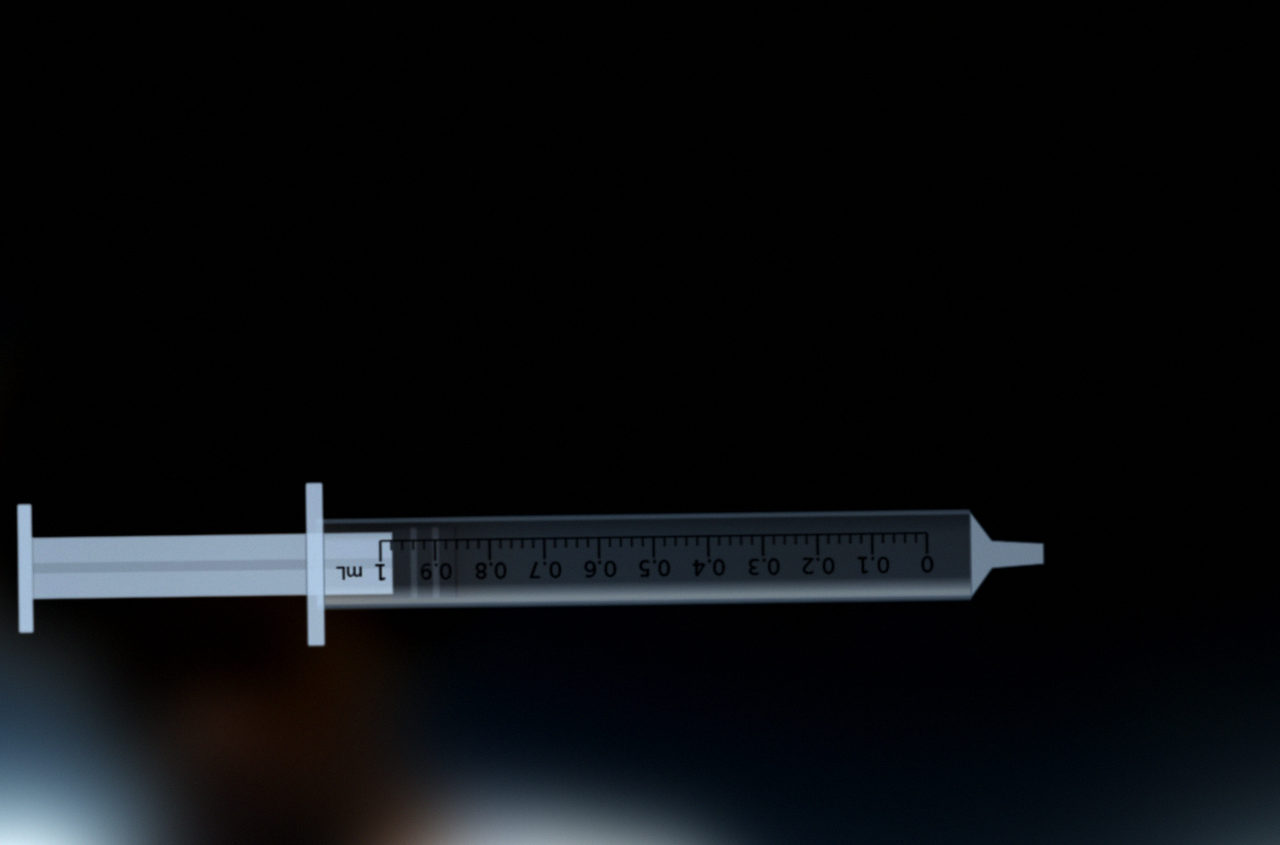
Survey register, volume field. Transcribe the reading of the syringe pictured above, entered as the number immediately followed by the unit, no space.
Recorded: 0.86mL
